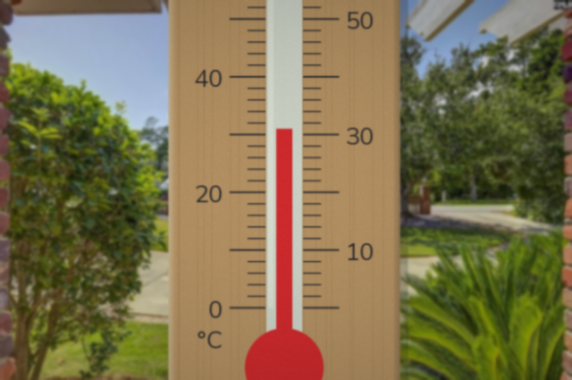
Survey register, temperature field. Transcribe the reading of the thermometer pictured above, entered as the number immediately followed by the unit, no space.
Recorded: 31°C
